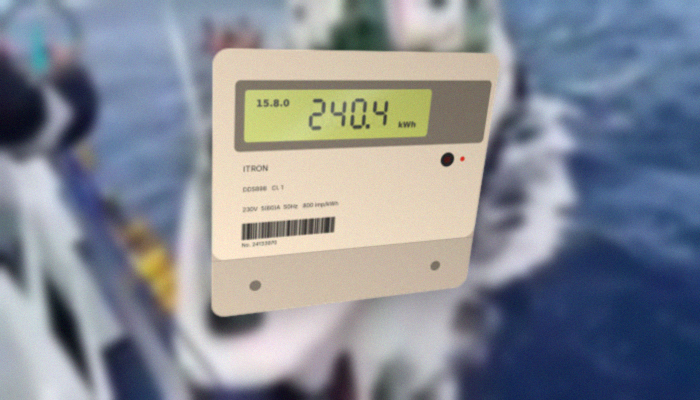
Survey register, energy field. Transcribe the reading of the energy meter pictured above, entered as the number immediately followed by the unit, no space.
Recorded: 240.4kWh
